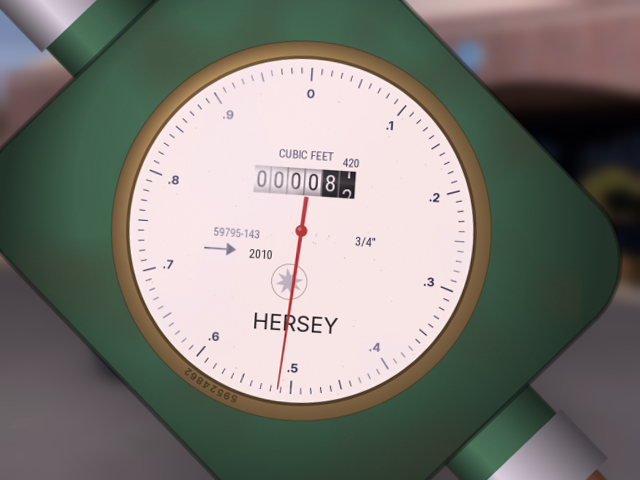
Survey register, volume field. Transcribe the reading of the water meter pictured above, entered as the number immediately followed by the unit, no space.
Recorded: 81.51ft³
